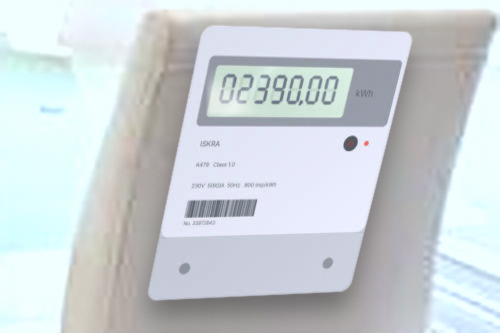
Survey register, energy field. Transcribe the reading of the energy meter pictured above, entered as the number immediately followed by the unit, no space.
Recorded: 2390.00kWh
